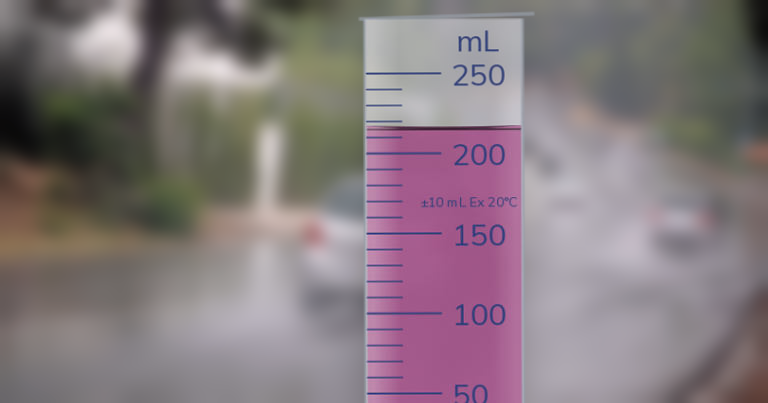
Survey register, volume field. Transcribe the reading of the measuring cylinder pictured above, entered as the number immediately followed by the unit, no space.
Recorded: 215mL
